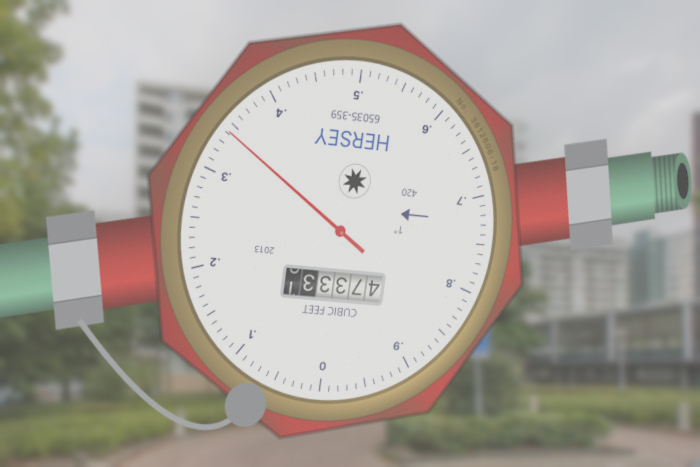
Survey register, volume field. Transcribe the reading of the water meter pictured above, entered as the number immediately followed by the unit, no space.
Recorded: 473331.34ft³
